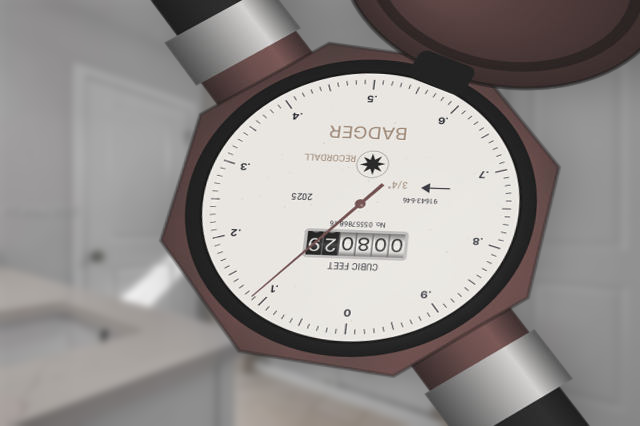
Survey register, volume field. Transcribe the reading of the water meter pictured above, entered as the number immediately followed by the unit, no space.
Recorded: 8029.11ft³
